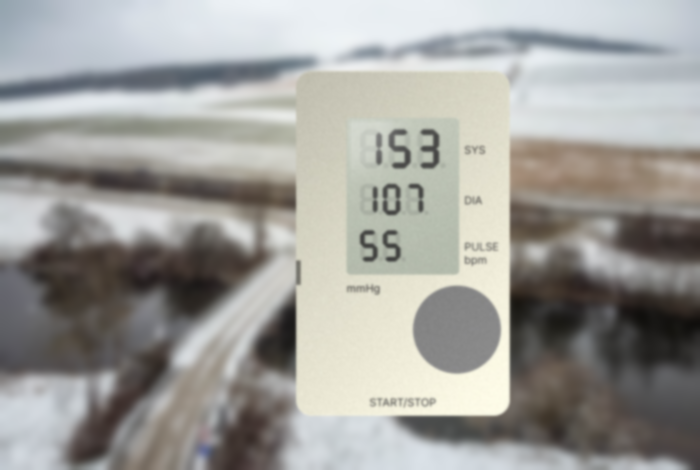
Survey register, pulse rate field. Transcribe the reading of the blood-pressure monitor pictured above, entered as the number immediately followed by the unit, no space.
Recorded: 55bpm
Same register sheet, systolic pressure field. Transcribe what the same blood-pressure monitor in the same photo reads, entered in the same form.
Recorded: 153mmHg
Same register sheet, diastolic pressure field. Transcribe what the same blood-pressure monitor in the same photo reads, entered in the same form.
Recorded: 107mmHg
